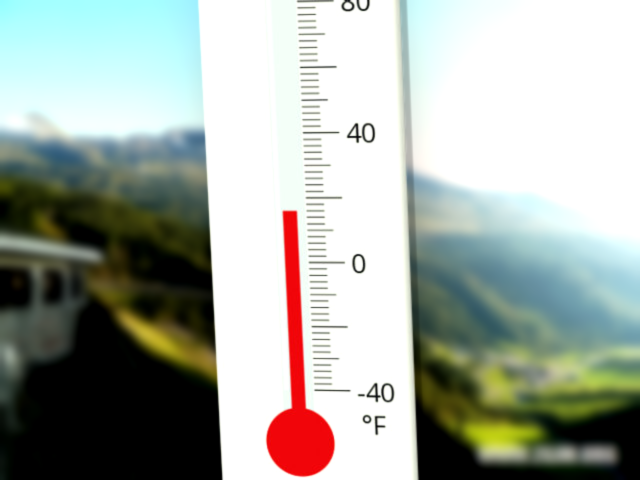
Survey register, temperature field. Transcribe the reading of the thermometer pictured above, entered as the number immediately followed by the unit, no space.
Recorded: 16°F
